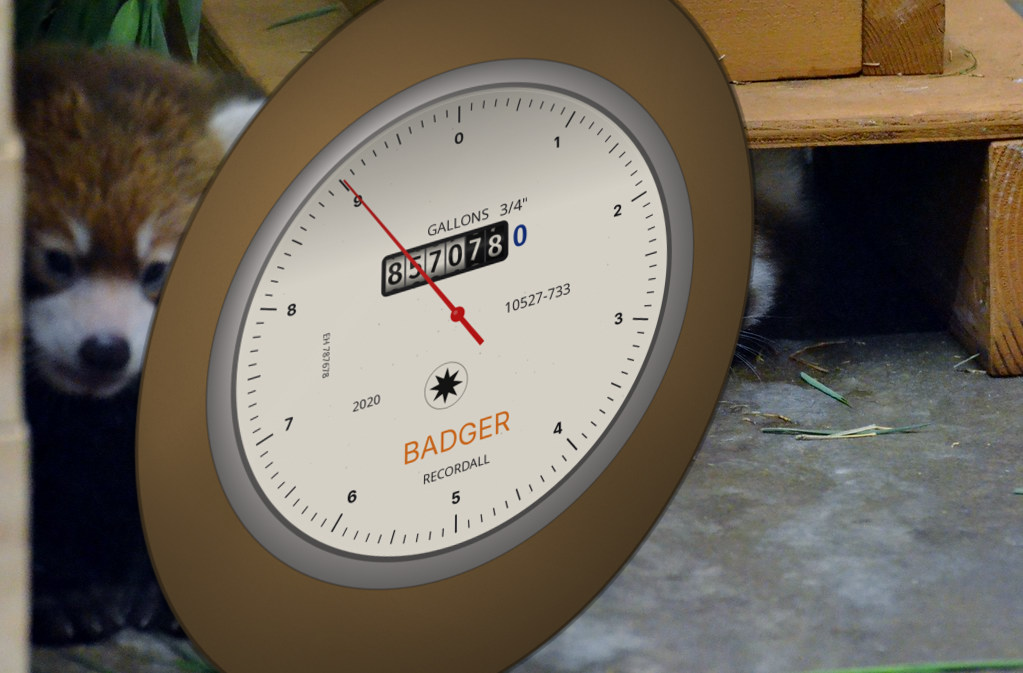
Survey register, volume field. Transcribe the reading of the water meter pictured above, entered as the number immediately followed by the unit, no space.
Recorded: 8570779.0gal
